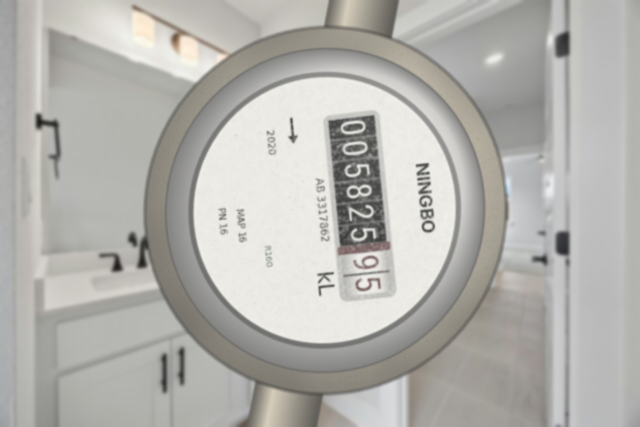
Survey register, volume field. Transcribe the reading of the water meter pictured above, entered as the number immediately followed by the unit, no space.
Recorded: 5825.95kL
